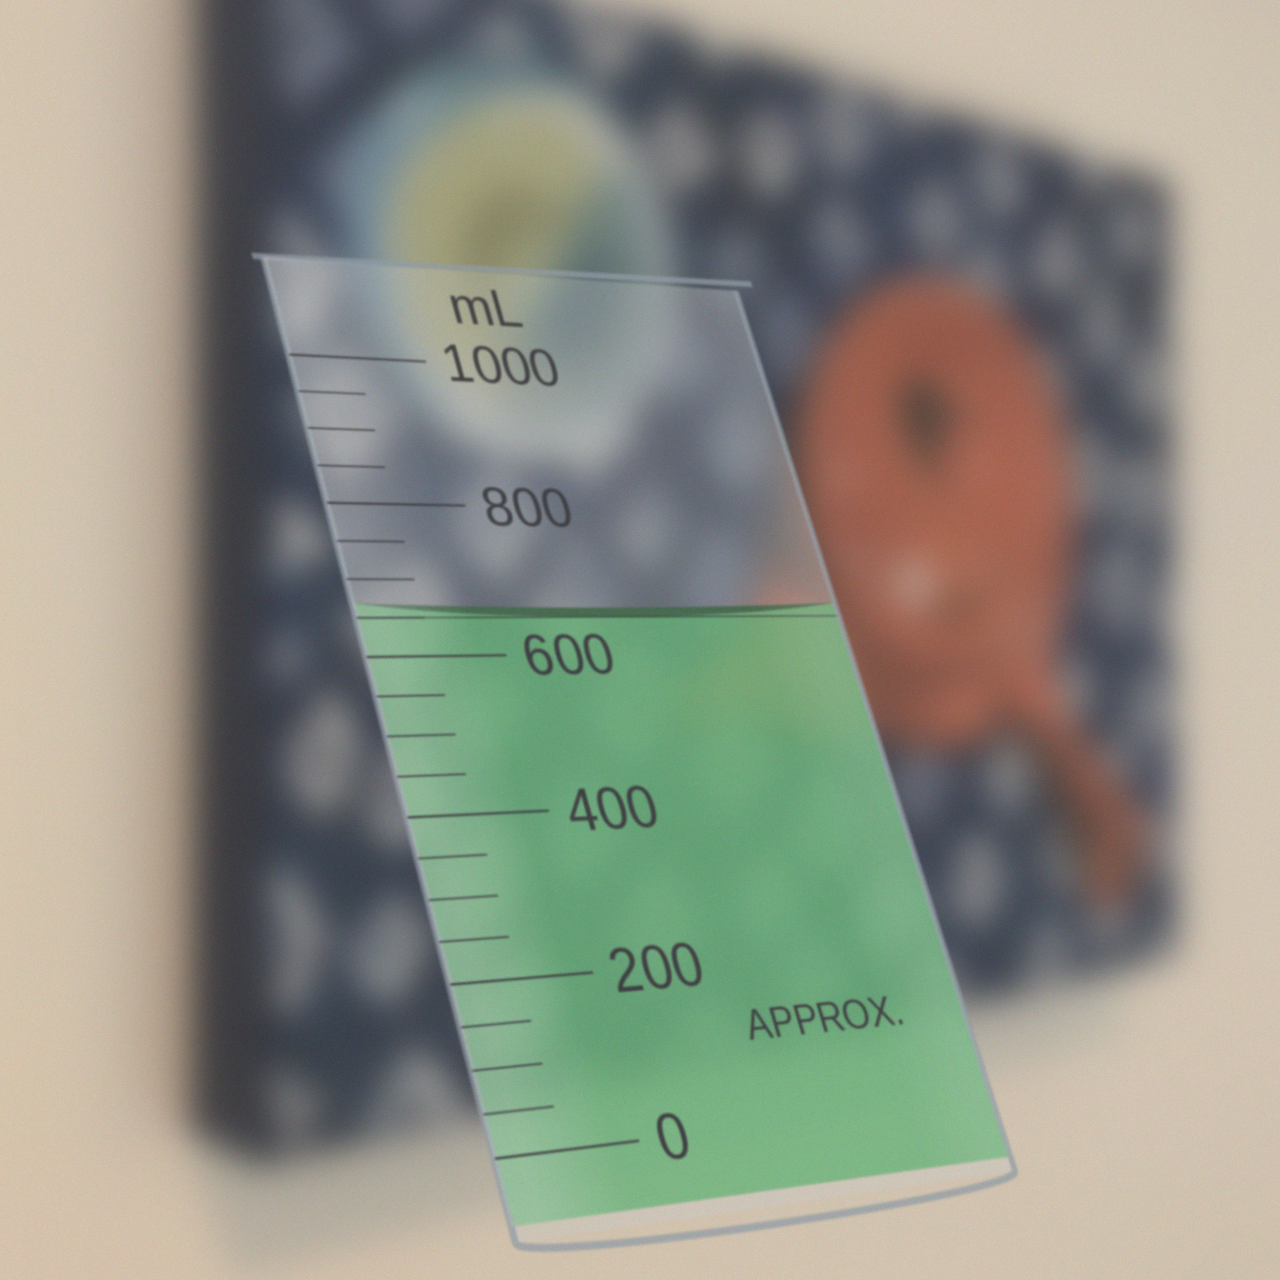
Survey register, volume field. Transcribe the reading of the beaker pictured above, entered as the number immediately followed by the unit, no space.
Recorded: 650mL
